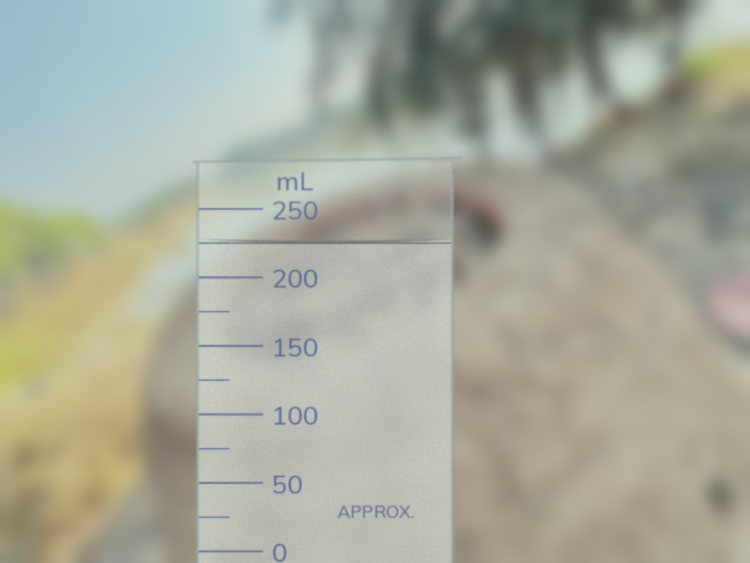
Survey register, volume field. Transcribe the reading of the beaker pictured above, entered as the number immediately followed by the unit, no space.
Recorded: 225mL
